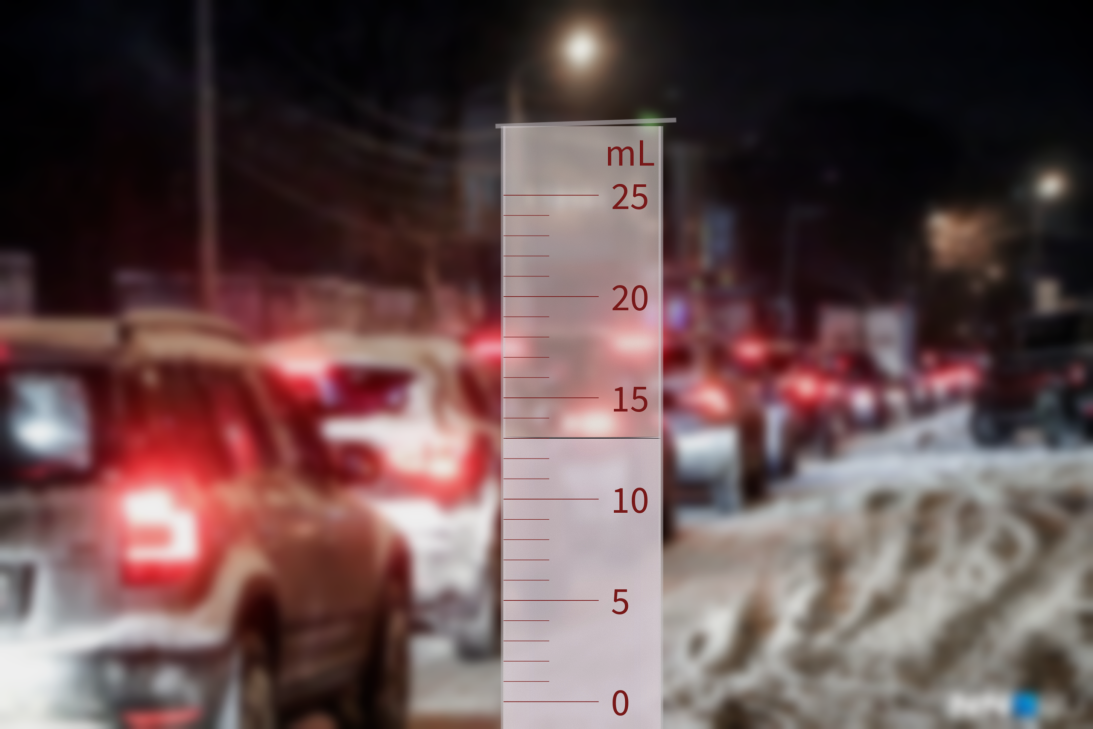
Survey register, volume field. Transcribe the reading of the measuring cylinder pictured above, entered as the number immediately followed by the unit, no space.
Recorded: 13mL
